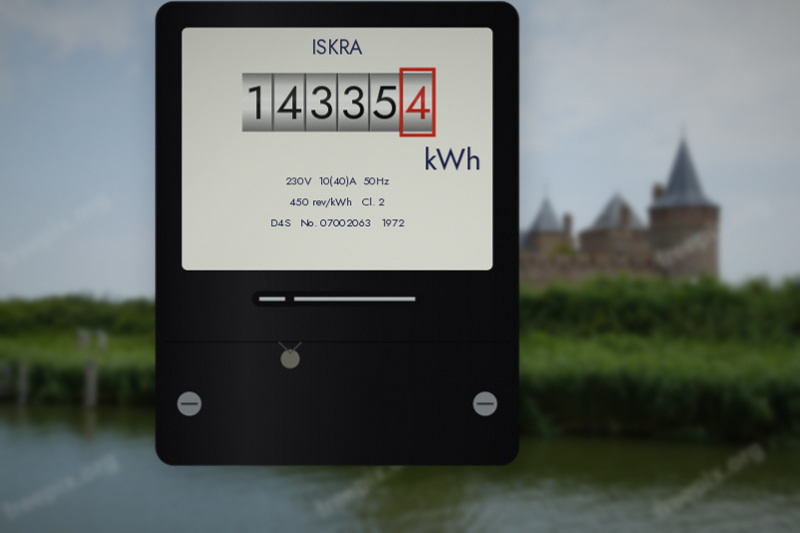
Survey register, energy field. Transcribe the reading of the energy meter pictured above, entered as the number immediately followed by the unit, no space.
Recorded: 14335.4kWh
